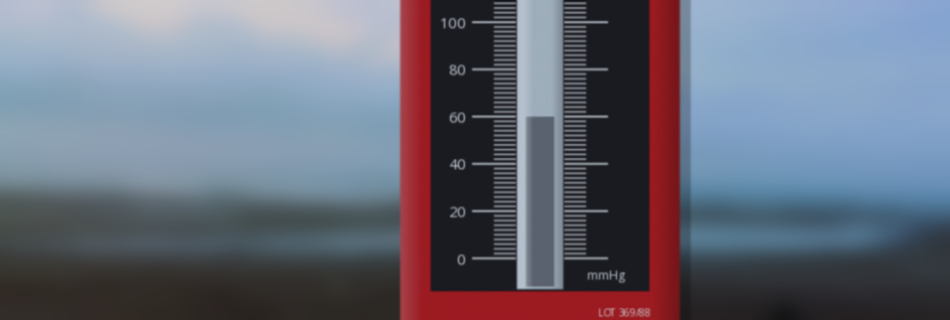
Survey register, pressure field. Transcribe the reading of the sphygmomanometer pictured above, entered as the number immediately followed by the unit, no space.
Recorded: 60mmHg
